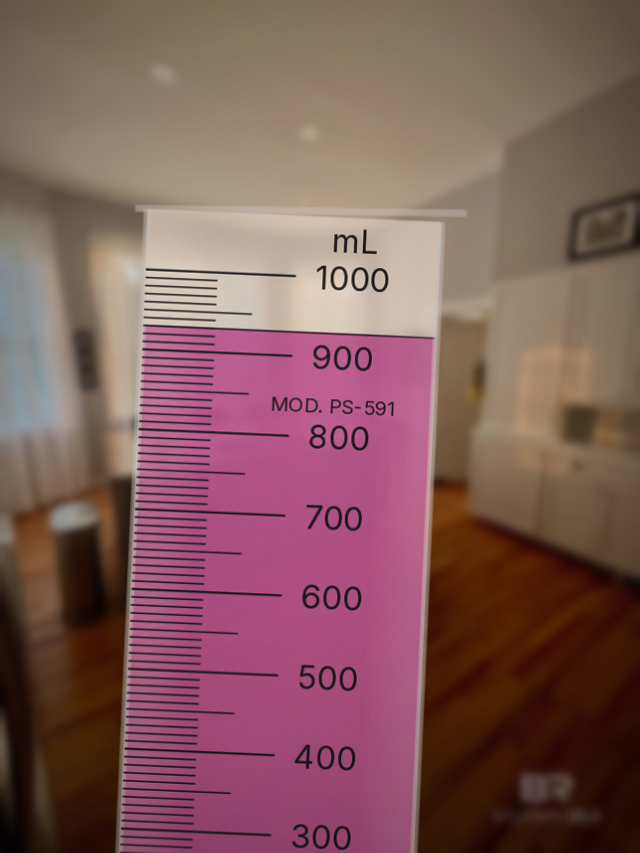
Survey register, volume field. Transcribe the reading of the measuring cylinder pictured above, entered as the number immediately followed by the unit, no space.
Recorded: 930mL
